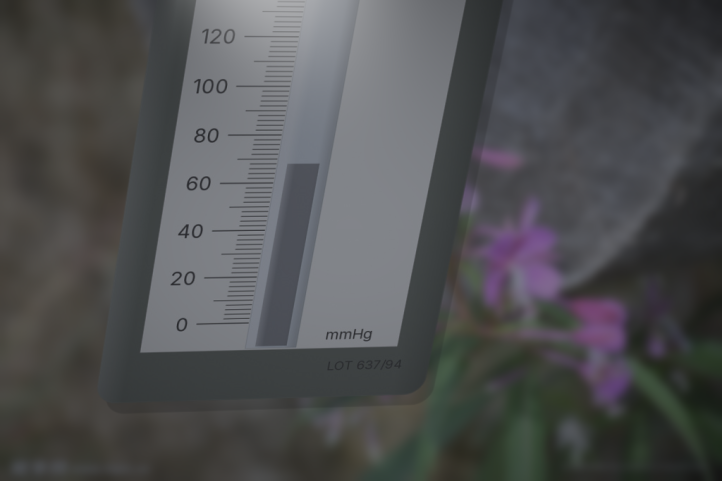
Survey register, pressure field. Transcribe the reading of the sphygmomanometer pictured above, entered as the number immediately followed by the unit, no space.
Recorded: 68mmHg
